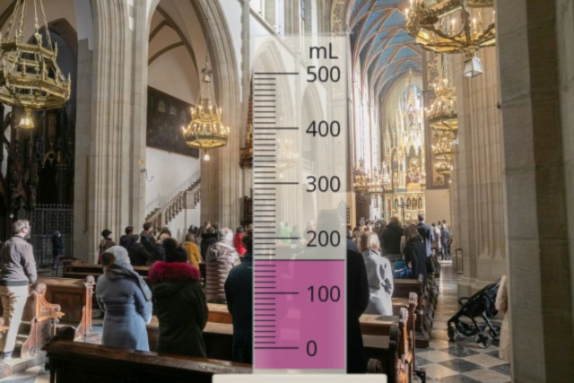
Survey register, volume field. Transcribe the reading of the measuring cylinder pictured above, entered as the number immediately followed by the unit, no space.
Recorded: 160mL
